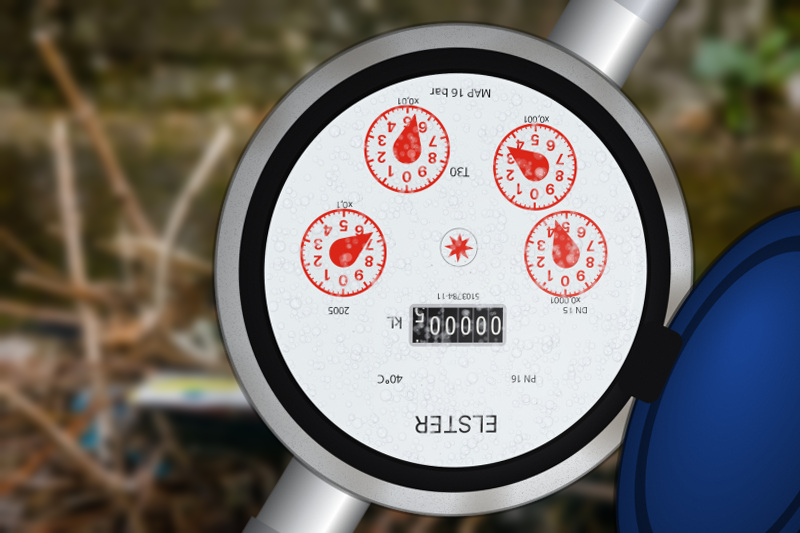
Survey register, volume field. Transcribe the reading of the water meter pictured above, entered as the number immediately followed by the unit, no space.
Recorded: 4.6534kL
